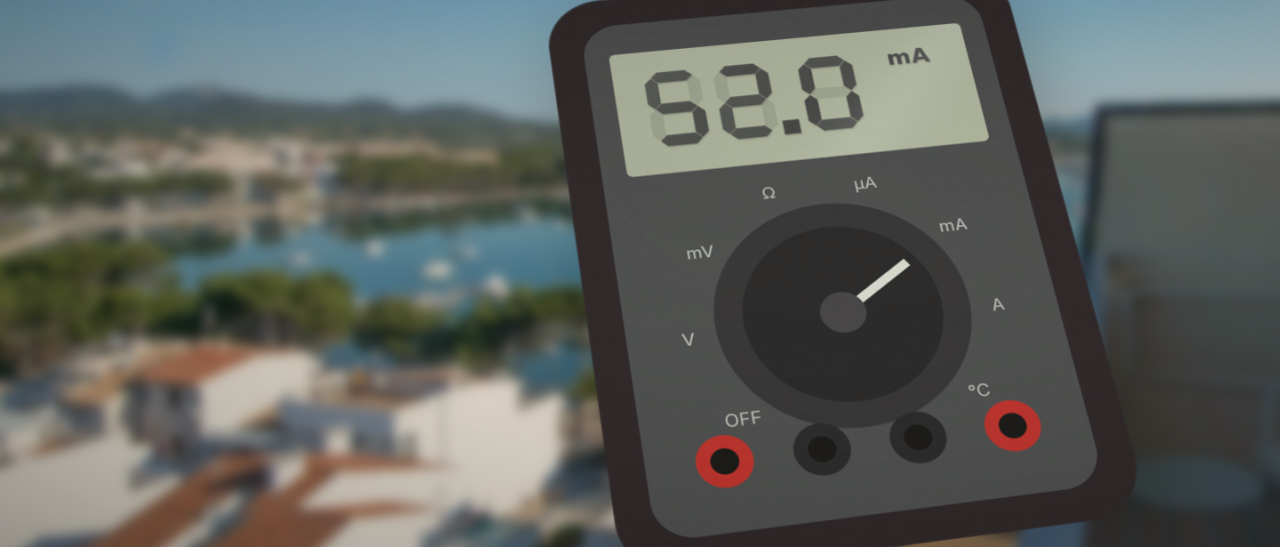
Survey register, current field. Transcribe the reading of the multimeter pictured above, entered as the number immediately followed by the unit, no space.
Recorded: 52.0mA
